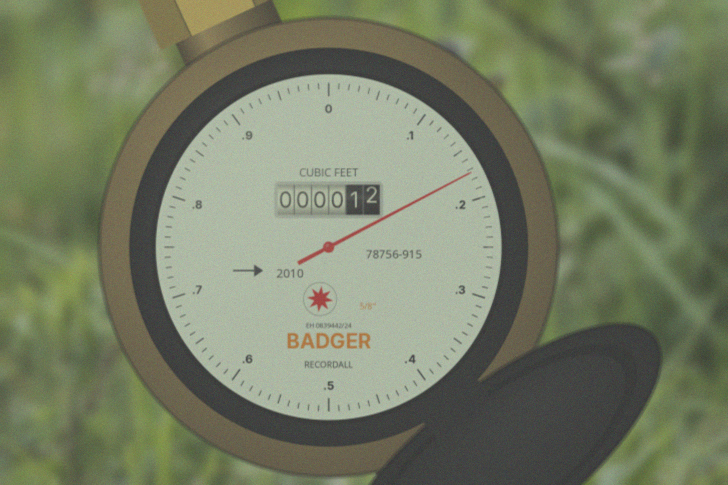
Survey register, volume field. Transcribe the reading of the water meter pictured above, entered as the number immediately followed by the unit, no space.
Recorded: 12.17ft³
